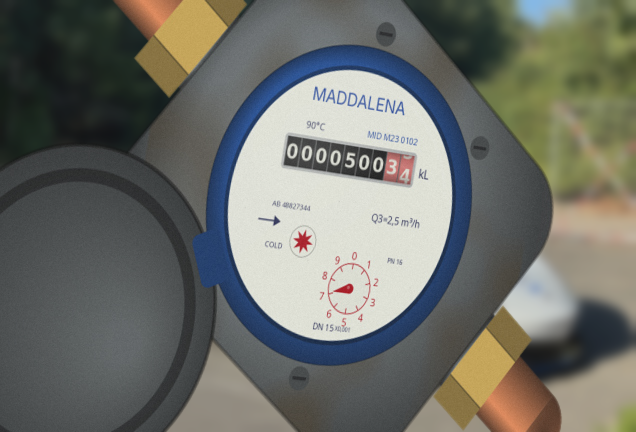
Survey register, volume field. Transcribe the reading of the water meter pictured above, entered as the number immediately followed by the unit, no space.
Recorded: 500.337kL
